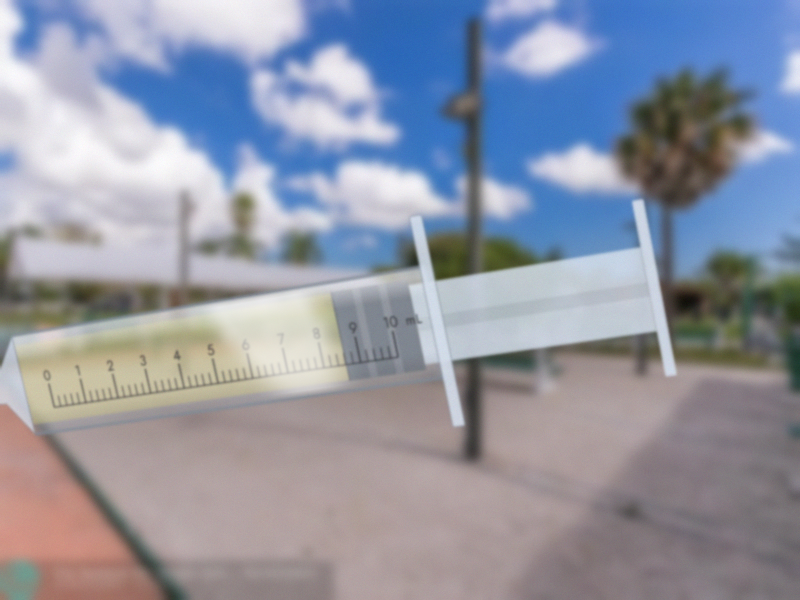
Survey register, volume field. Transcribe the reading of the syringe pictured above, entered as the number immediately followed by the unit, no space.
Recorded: 8.6mL
